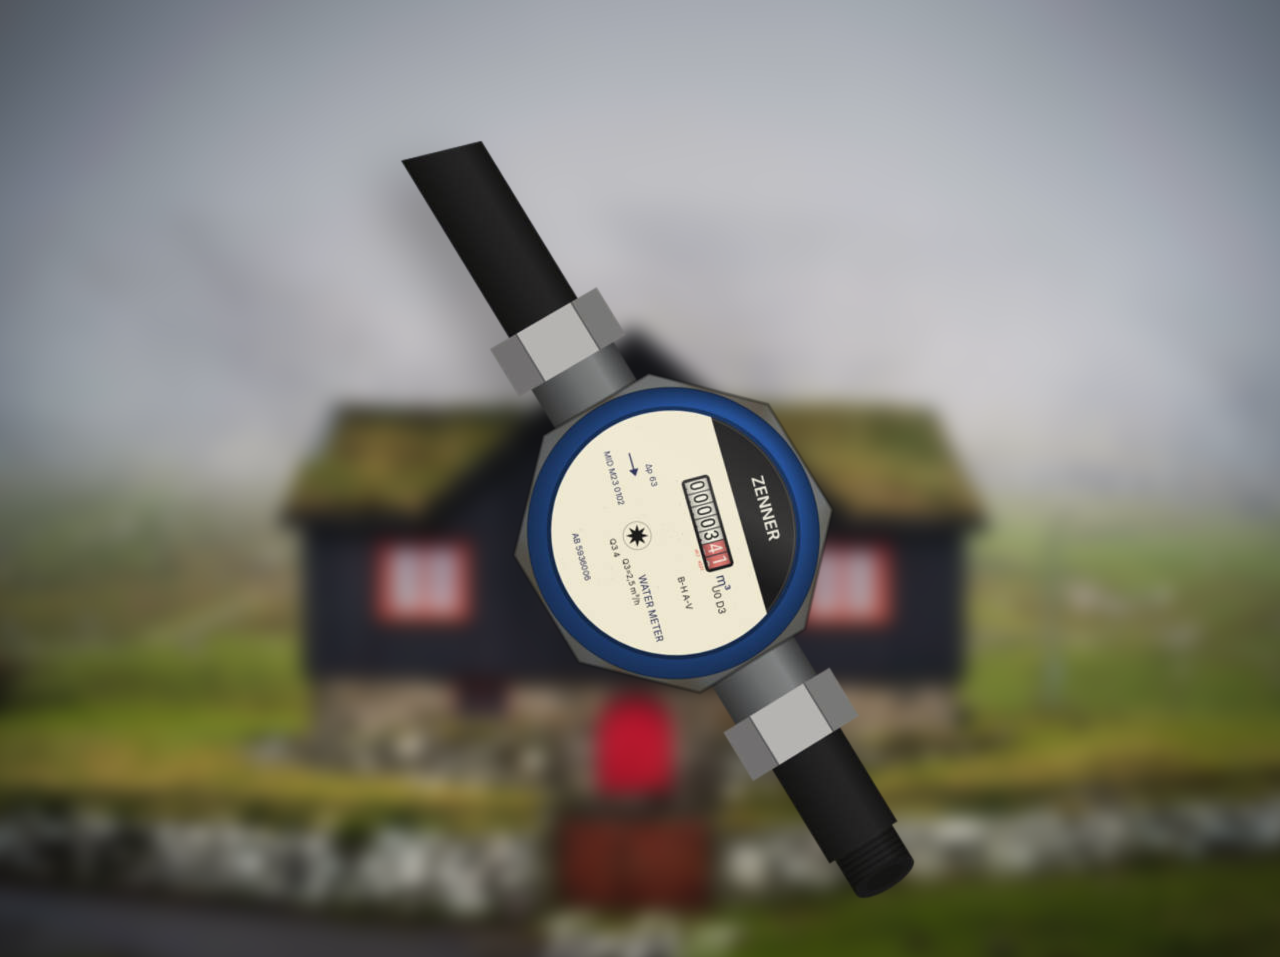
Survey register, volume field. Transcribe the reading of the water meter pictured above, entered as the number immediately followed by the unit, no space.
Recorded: 3.41m³
